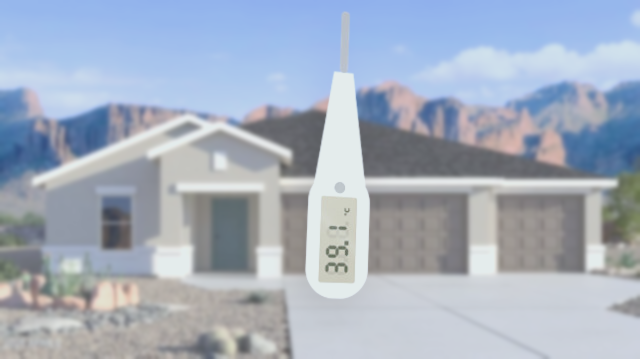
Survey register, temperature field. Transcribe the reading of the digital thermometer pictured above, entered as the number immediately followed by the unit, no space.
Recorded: 39.1°C
